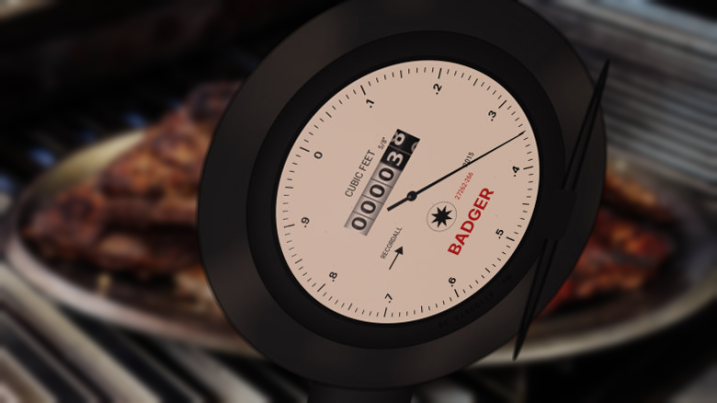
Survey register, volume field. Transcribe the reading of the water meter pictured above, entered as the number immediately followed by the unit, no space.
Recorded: 38.35ft³
